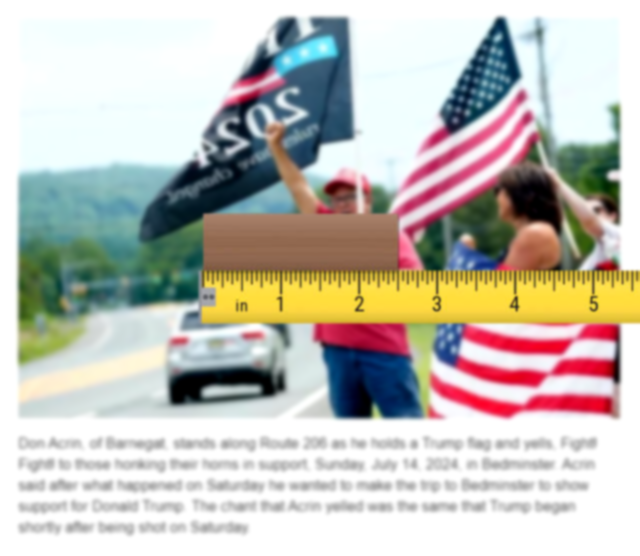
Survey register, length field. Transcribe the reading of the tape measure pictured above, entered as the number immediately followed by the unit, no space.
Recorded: 2.5in
